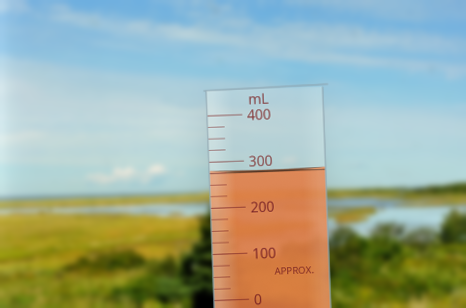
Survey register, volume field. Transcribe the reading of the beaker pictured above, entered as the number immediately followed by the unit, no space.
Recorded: 275mL
